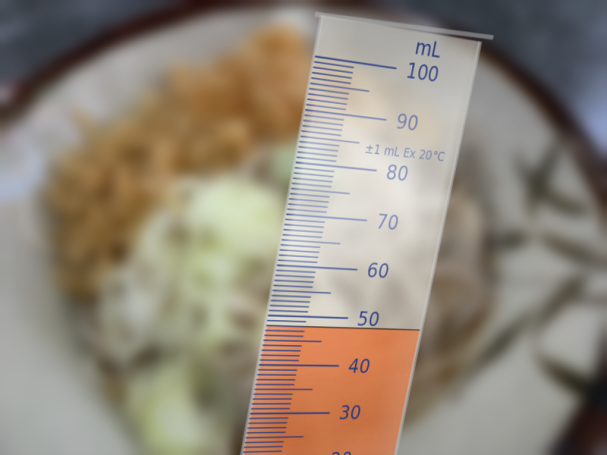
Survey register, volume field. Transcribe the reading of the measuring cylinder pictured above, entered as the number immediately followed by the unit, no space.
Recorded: 48mL
